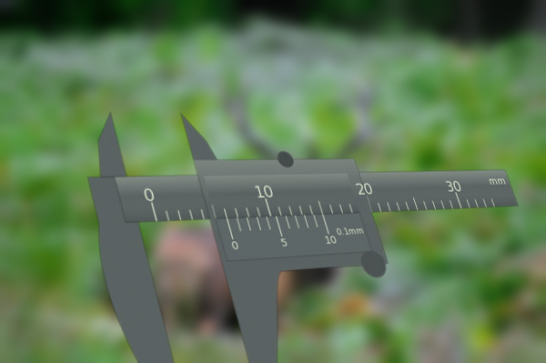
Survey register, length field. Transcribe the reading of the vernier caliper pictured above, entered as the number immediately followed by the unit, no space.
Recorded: 6.0mm
